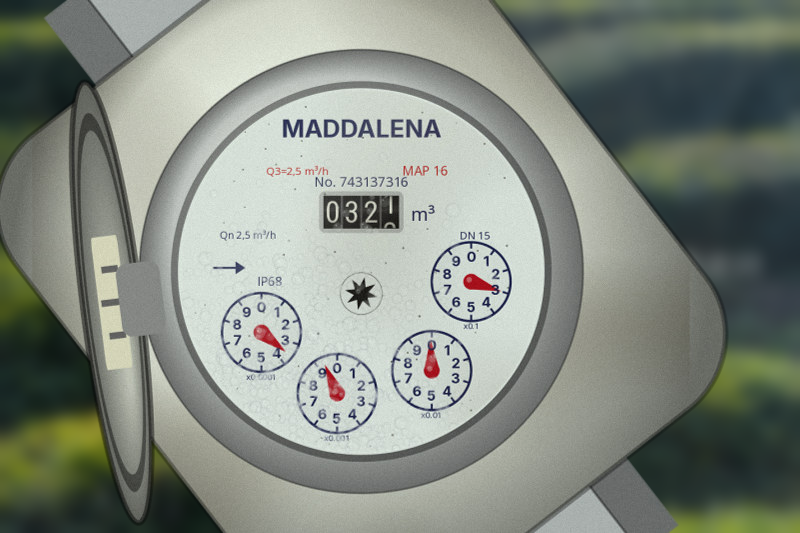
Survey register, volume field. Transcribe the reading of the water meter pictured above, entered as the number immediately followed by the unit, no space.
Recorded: 321.2993m³
